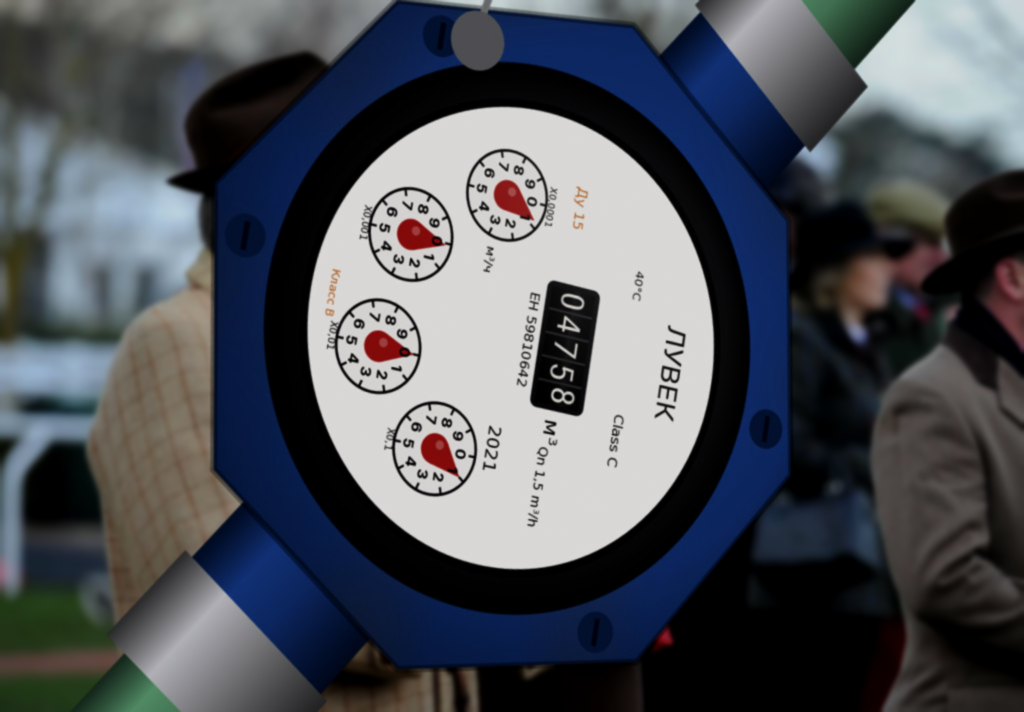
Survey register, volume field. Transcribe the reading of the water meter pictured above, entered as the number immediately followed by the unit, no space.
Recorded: 4758.1000m³
